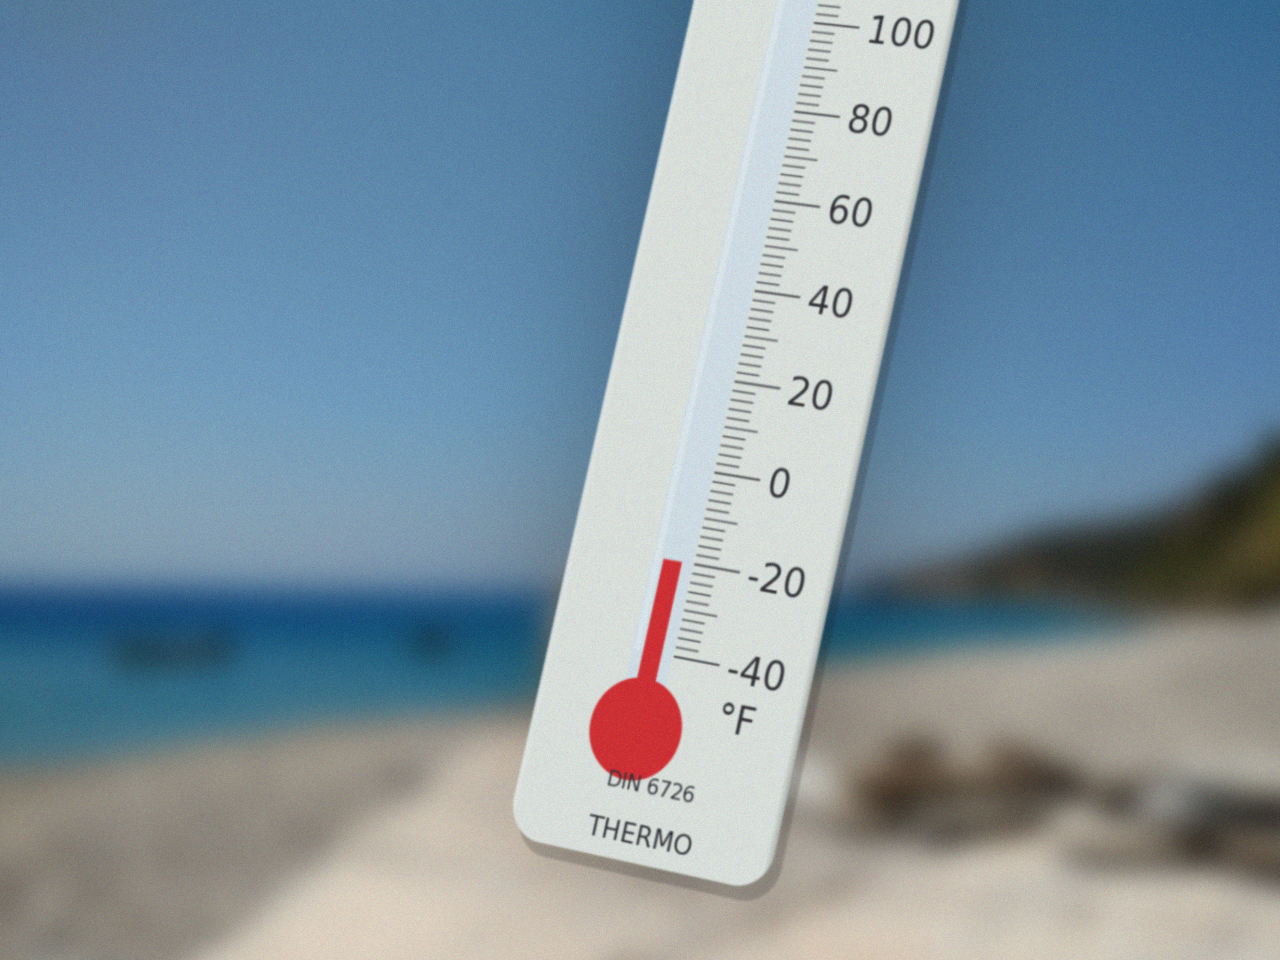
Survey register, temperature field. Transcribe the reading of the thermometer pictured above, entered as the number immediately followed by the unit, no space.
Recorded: -20°F
